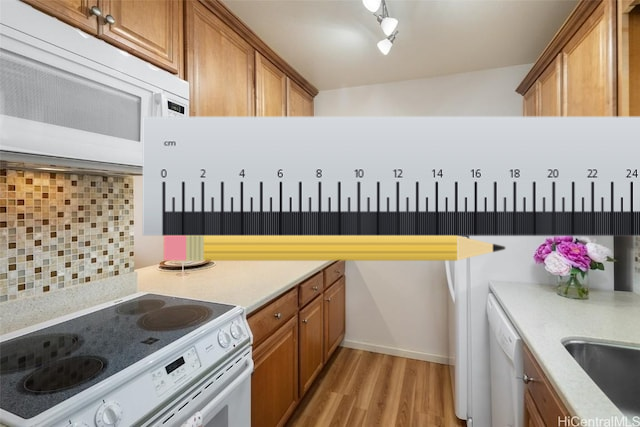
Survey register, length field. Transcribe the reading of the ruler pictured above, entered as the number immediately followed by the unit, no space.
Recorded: 17.5cm
